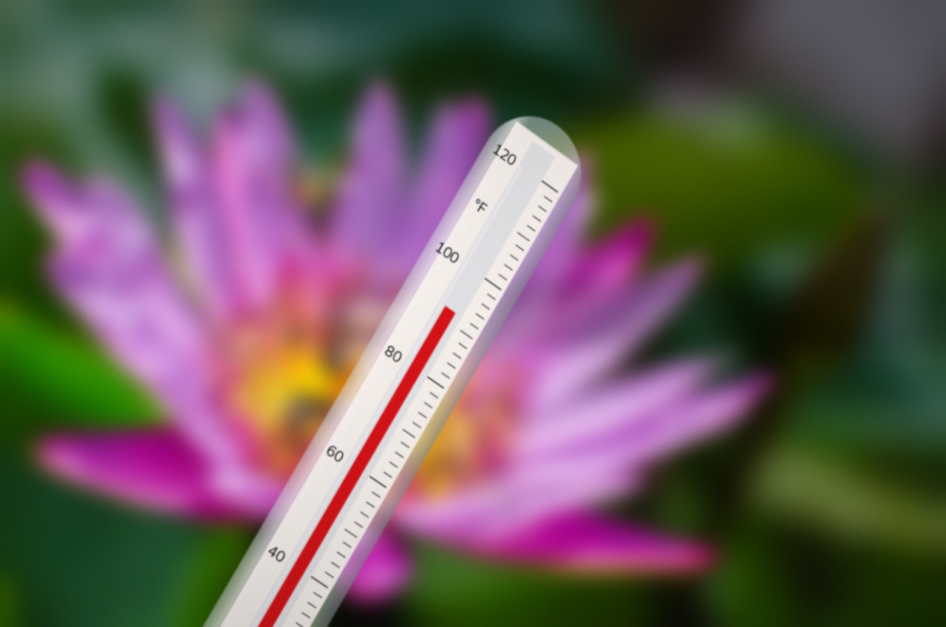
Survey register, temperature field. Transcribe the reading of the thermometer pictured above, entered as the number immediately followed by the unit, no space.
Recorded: 92°F
